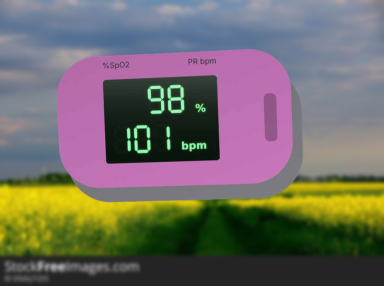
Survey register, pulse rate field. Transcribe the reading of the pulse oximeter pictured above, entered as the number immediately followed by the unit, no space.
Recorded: 101bpm
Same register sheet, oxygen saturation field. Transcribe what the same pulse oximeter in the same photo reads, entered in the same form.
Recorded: 98%
